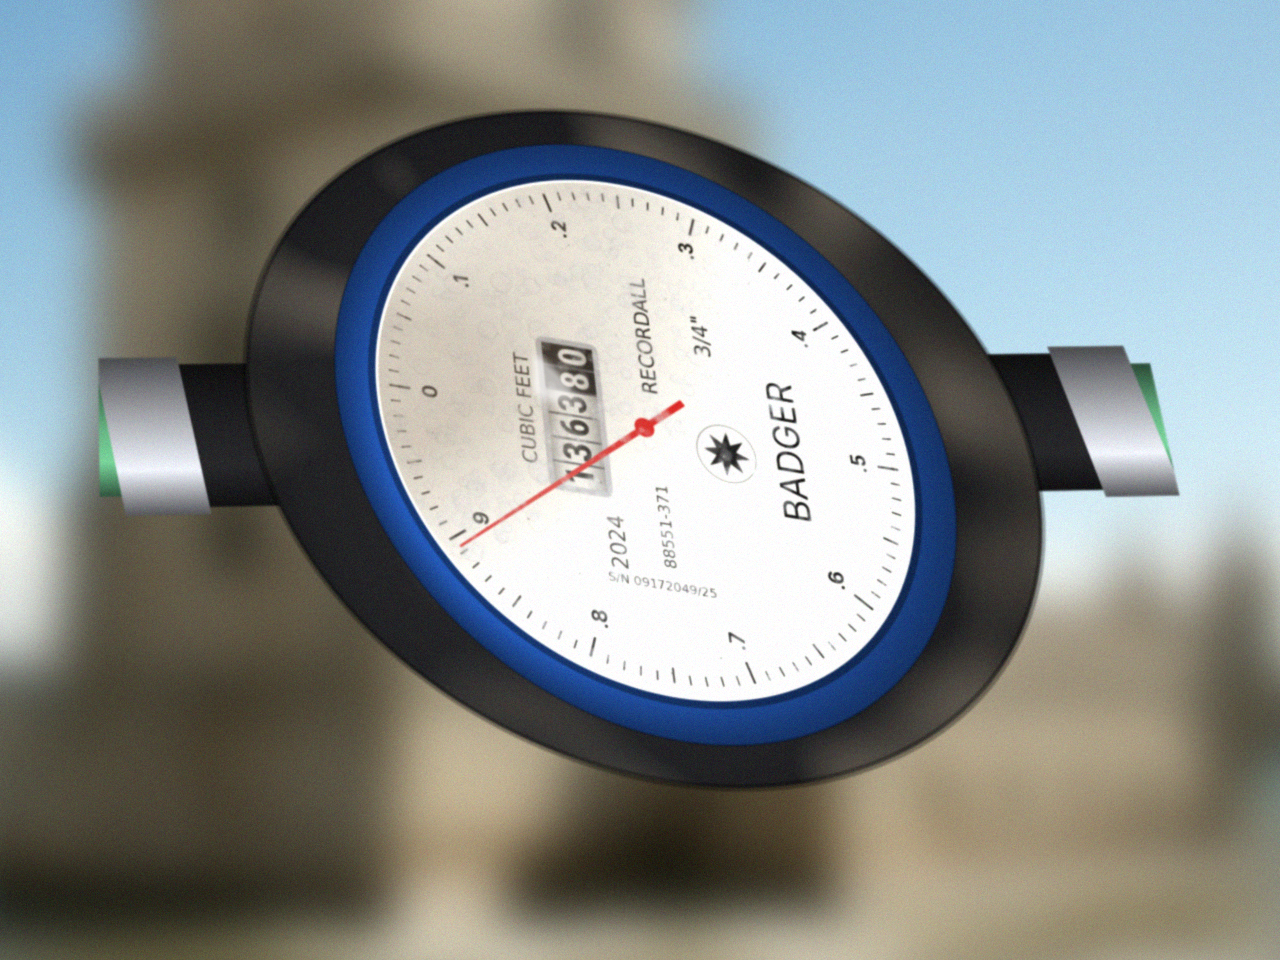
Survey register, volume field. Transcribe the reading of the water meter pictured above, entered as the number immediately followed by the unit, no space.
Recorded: 136379.89ft³
